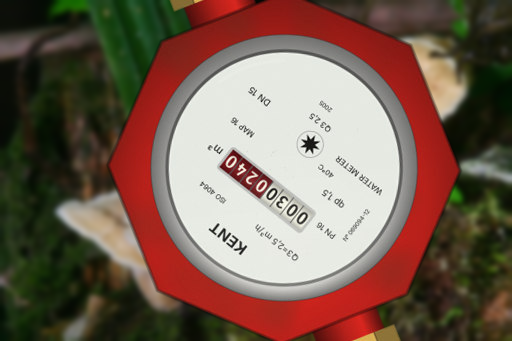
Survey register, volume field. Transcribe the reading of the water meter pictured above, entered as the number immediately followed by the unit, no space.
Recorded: 30.0240m³
